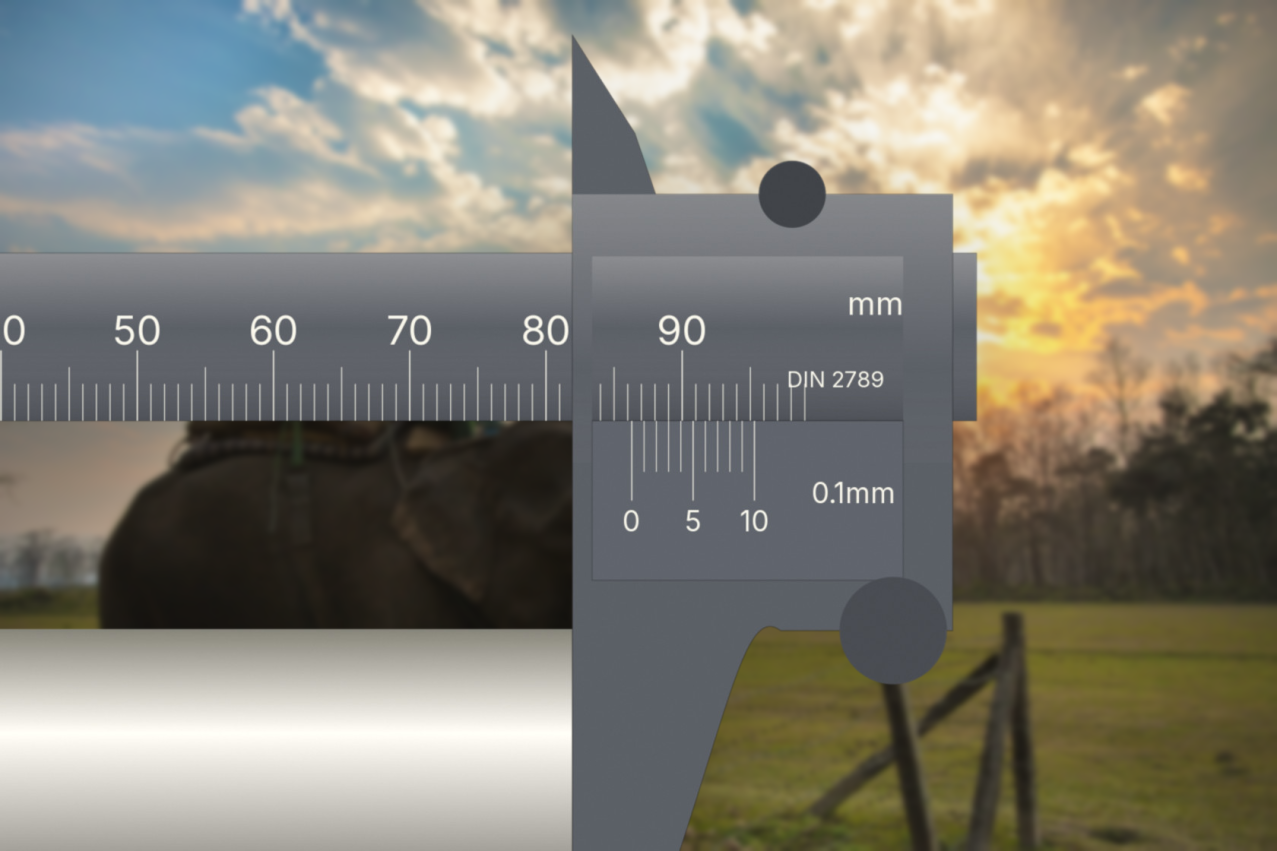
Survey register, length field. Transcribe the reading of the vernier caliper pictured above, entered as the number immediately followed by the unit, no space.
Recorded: 86.3mm
